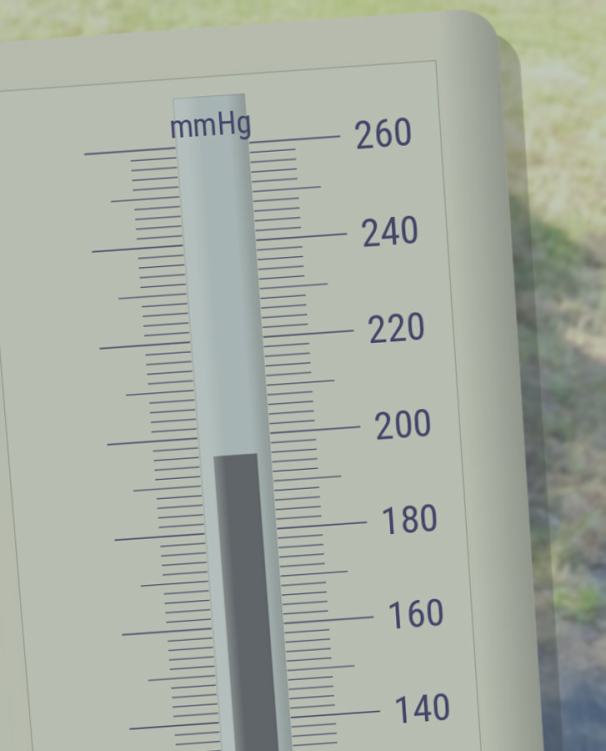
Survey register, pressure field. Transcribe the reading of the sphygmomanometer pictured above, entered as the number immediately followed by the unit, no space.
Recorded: 196mmHg
